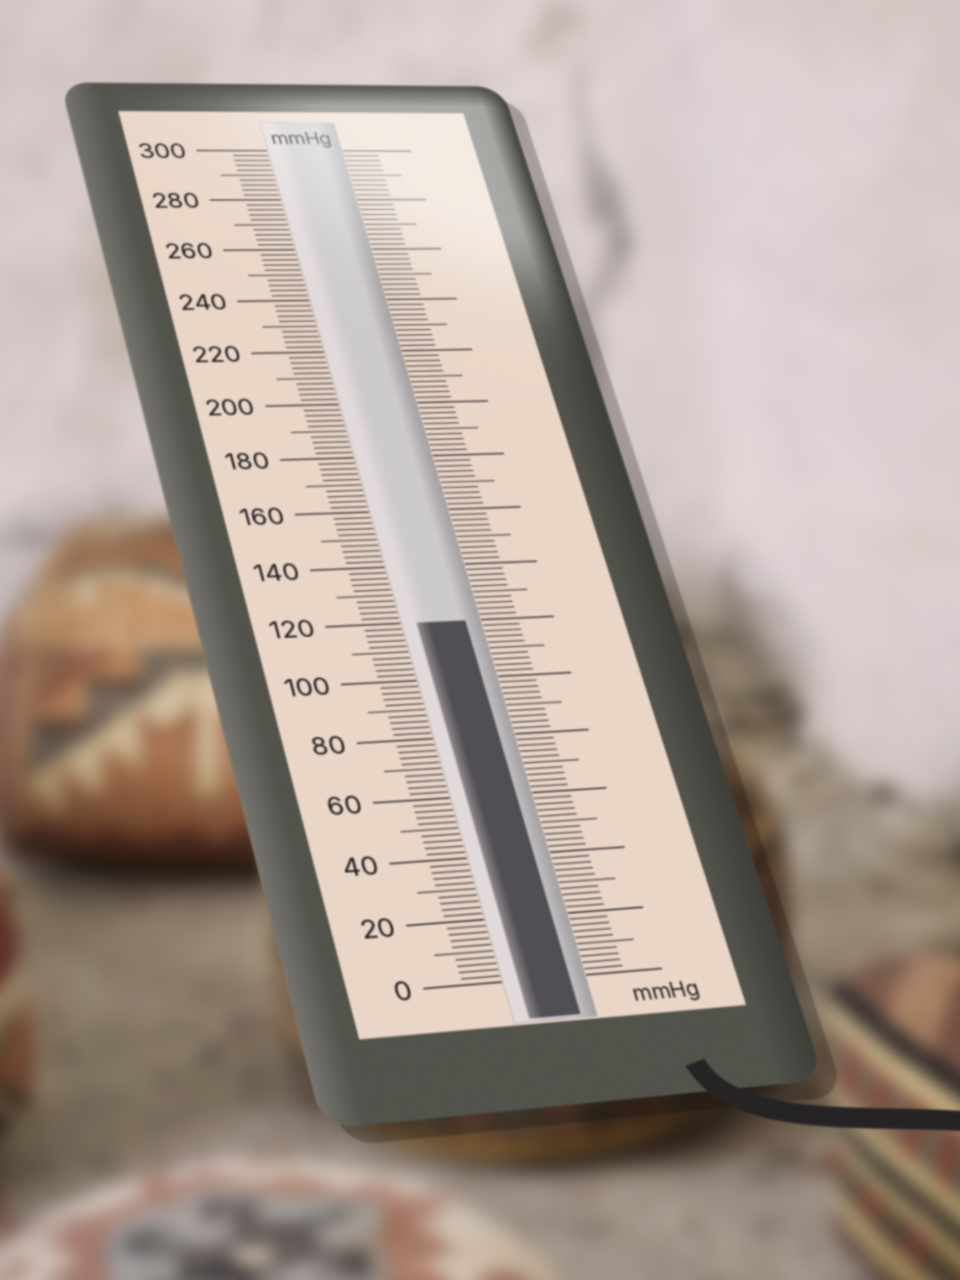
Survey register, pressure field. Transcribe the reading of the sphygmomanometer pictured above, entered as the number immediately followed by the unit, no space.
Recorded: 120mmHg
